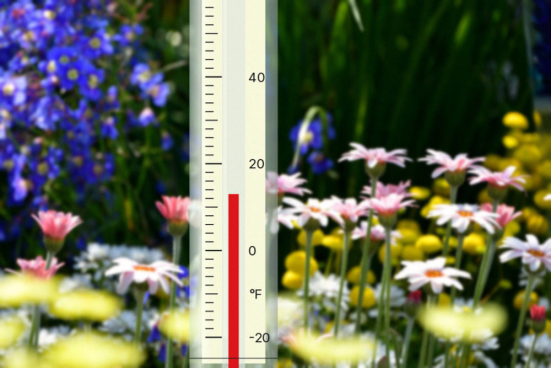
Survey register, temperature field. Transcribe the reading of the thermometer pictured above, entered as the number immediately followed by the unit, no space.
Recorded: 13°F
